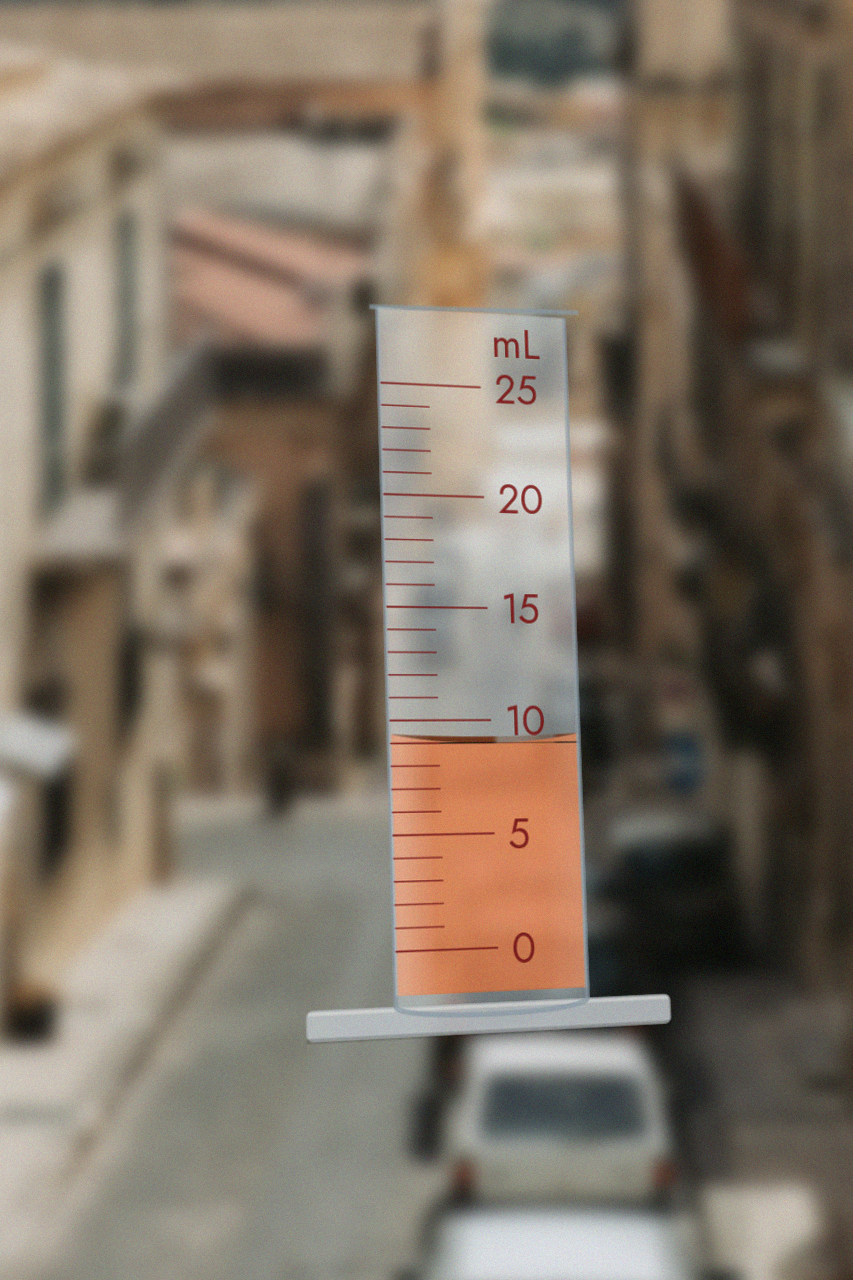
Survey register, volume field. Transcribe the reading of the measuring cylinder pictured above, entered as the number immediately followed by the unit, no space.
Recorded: 9mL
